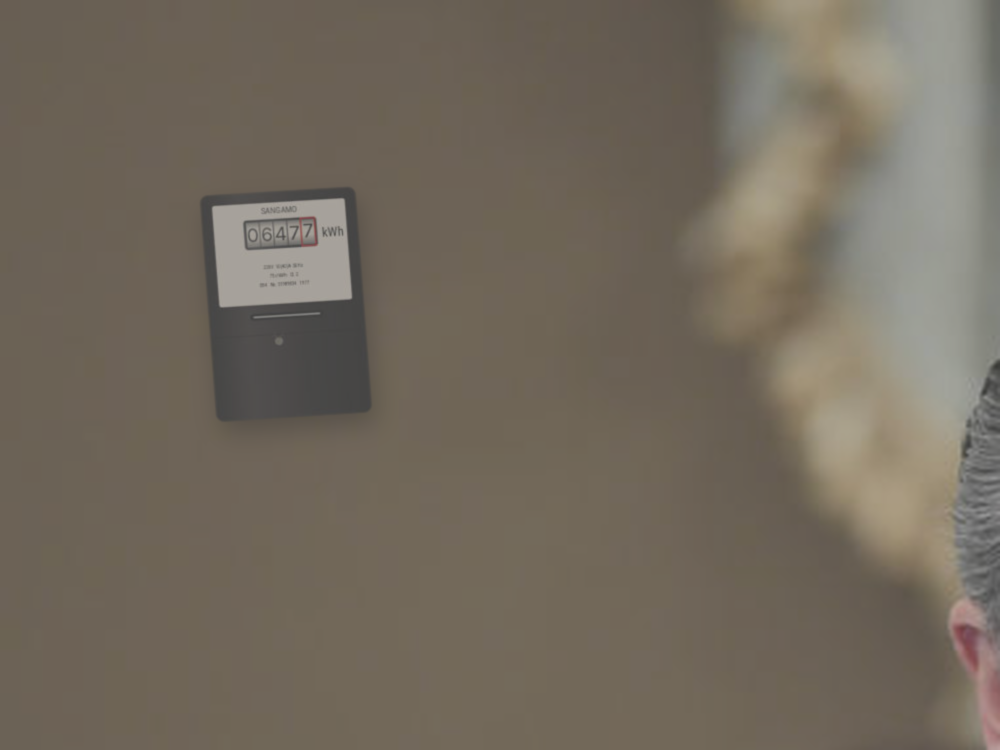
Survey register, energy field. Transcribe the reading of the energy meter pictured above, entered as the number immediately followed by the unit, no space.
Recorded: 647.7kWh
